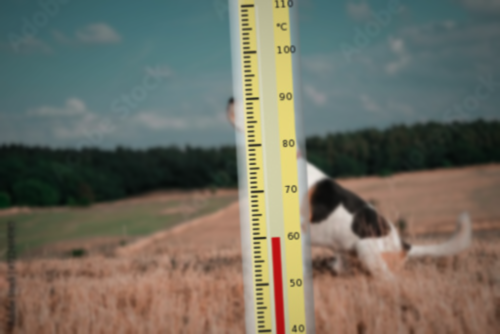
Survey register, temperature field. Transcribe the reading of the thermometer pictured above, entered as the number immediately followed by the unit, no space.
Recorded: 60°C
